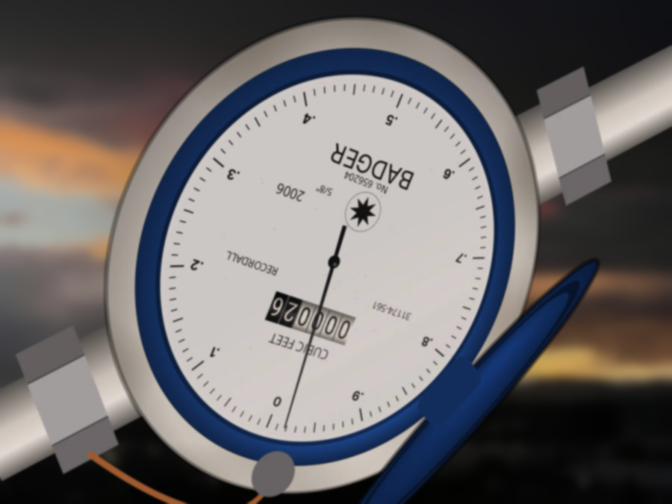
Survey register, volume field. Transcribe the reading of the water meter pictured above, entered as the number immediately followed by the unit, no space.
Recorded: 25.98ft³
